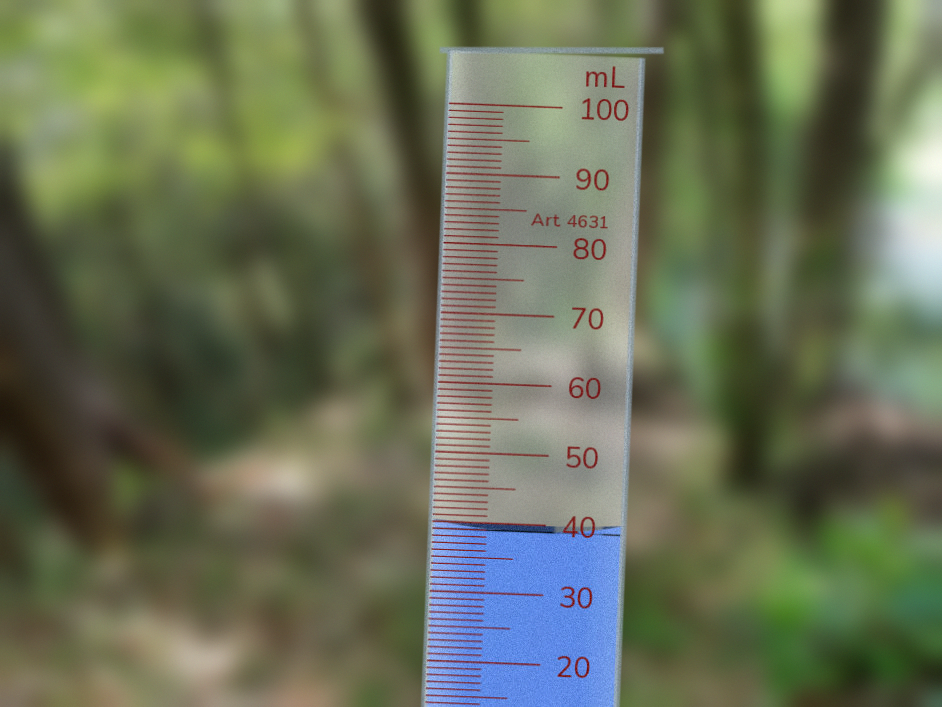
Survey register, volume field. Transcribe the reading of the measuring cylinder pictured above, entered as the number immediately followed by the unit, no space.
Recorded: 39mL
